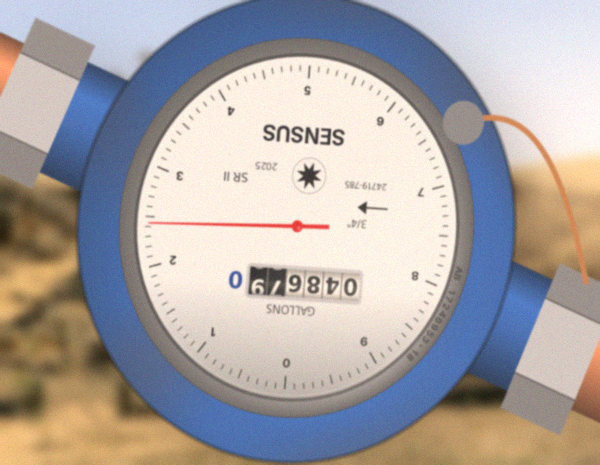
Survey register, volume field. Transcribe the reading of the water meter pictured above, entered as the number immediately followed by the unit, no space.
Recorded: 486792.4gal
